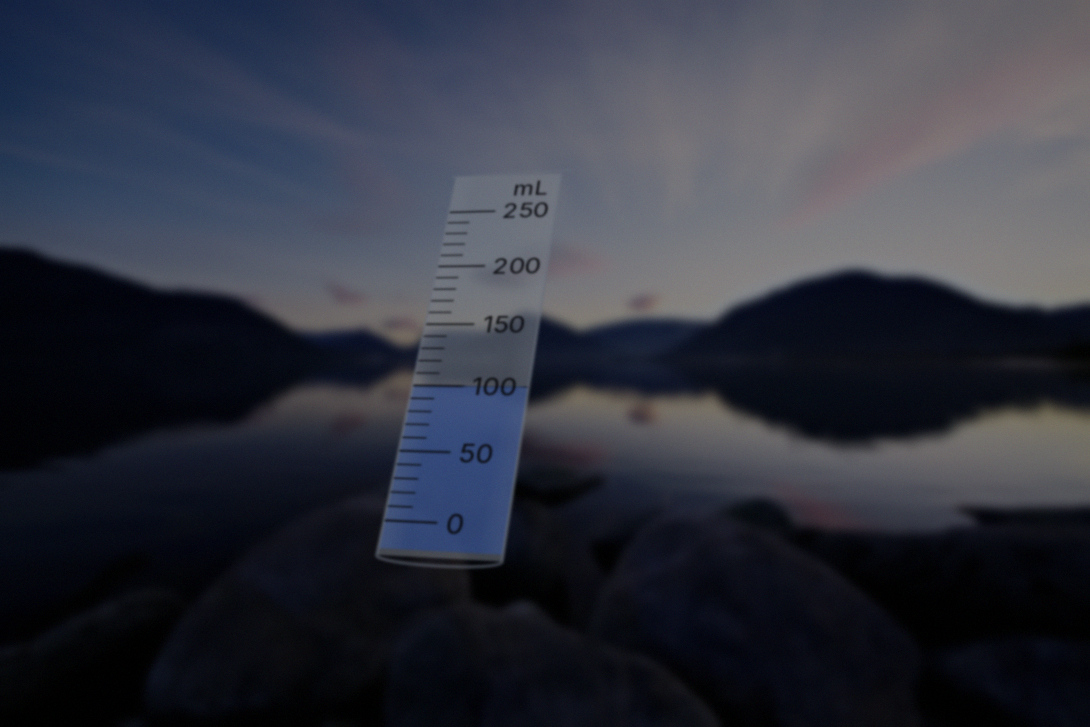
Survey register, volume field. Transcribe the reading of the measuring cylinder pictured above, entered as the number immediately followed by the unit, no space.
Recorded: 100mL
